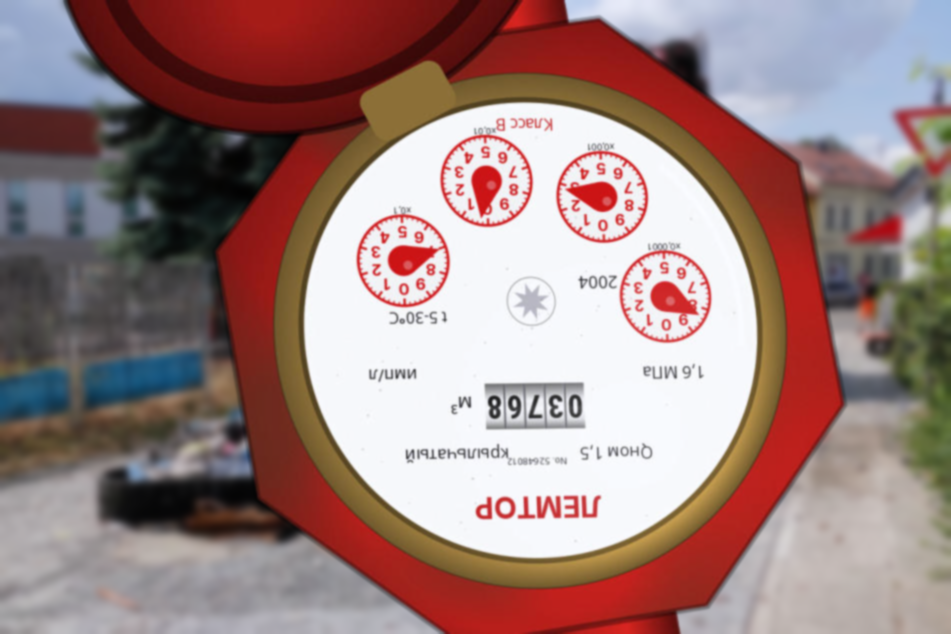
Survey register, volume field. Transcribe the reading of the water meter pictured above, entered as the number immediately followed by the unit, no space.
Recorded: 3768.7028m³
